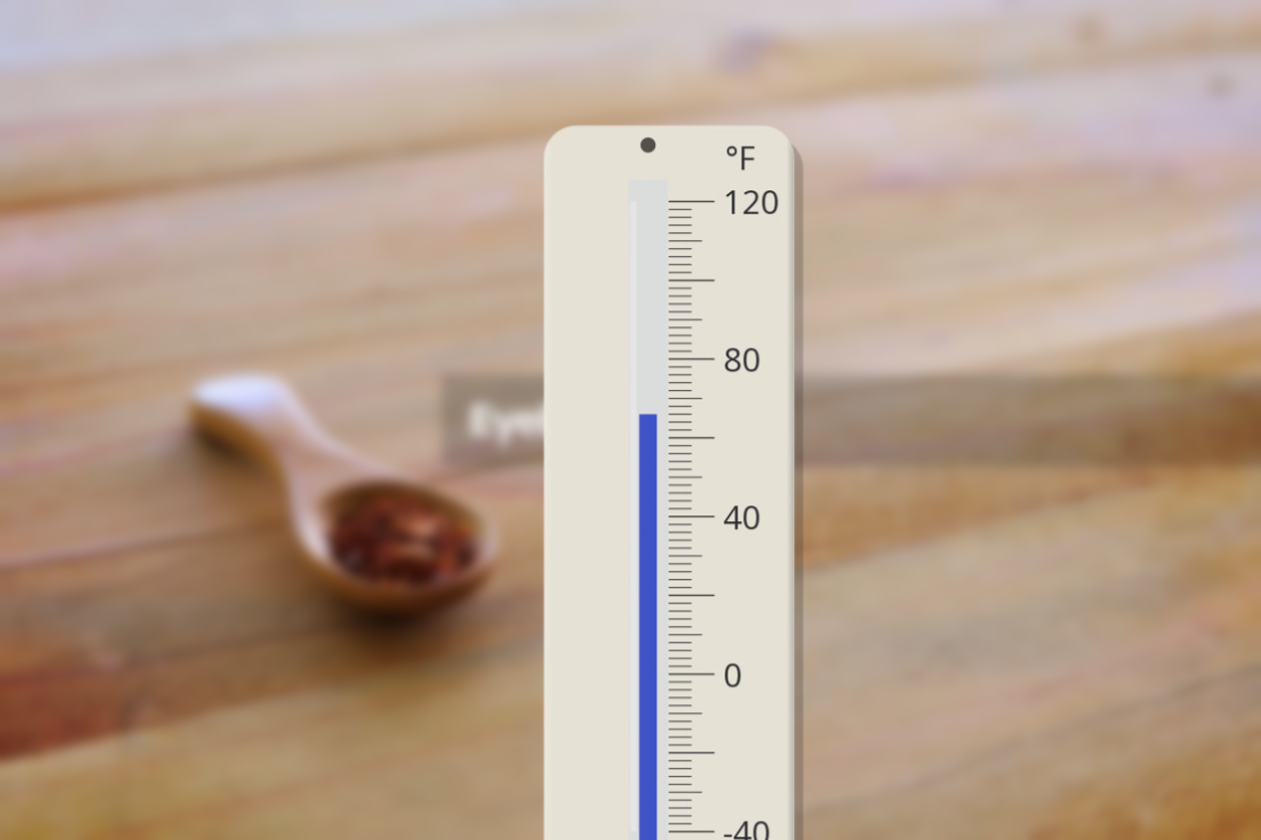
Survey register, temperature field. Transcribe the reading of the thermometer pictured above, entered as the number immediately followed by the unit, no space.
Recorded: 66°F
